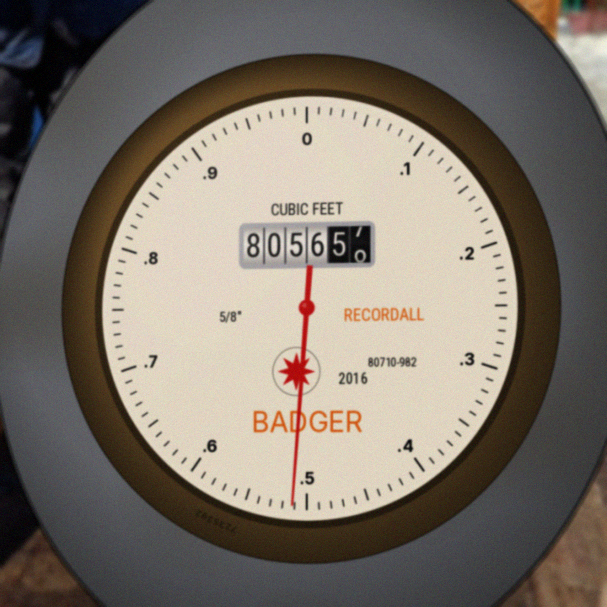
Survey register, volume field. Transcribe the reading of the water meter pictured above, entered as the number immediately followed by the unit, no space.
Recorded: 805657.51ft³
